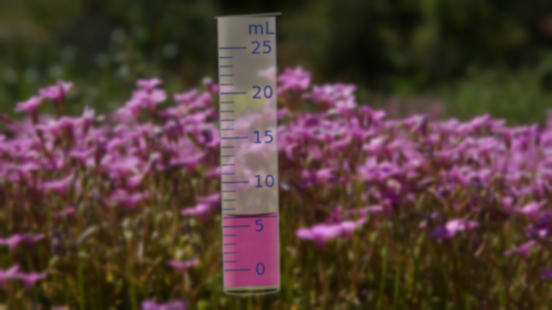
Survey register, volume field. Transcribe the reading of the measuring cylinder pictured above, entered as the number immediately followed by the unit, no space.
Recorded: 6mL
